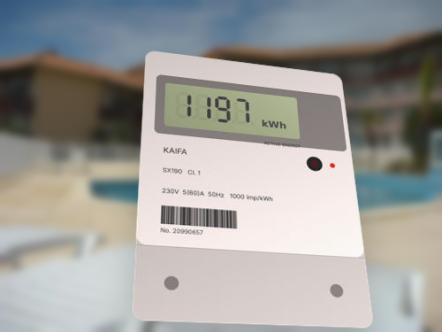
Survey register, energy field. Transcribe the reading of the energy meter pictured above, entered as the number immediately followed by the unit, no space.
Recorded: 1197kWh
